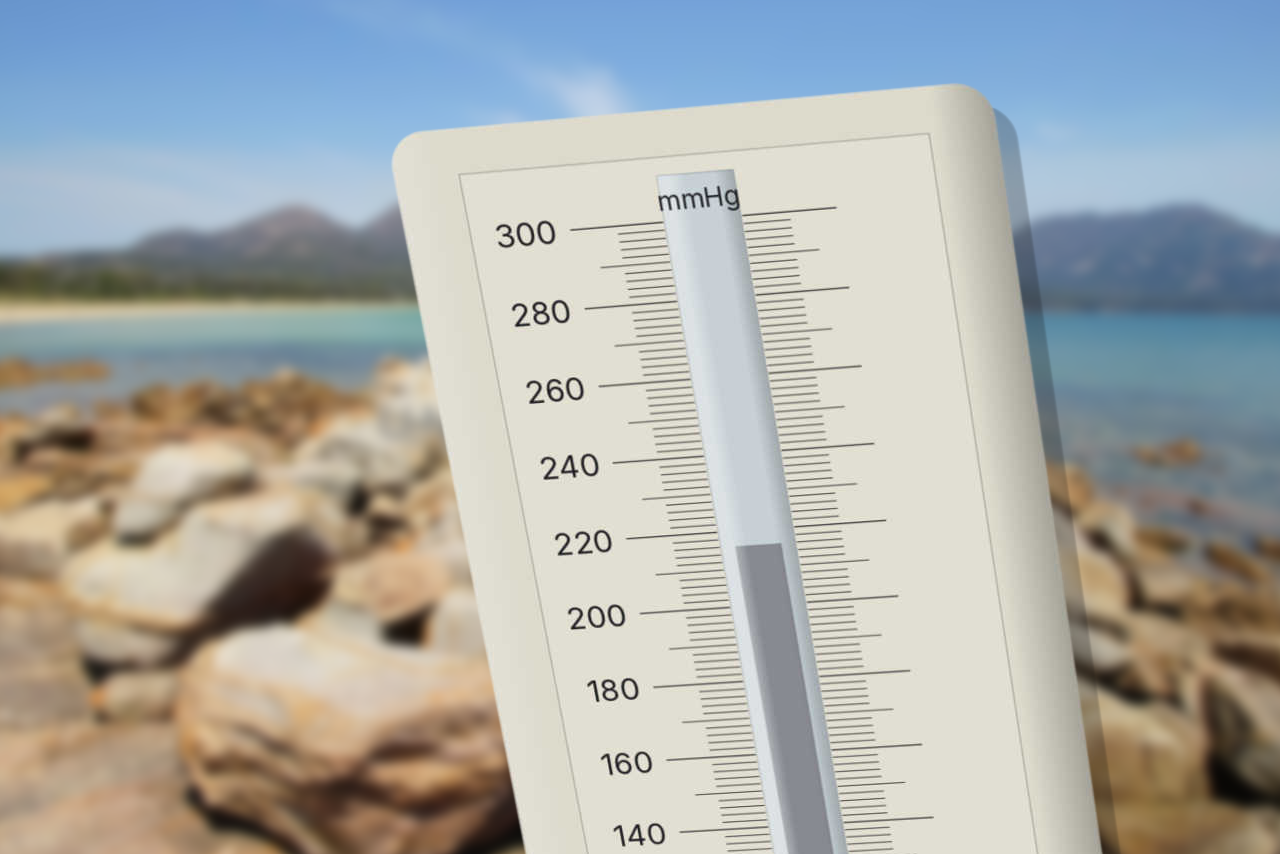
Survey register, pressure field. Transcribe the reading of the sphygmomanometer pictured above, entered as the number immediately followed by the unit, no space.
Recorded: 216mmHg
